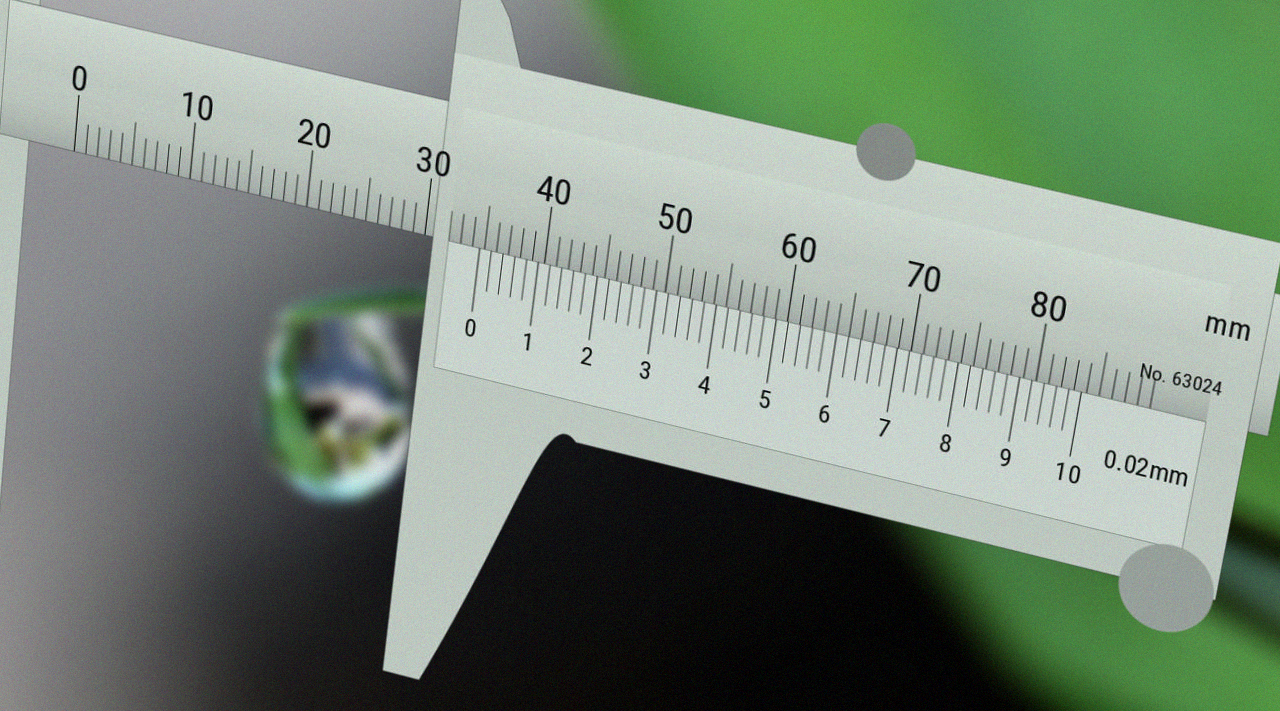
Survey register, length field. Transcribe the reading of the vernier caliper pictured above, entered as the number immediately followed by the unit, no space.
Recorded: 34.6mm
